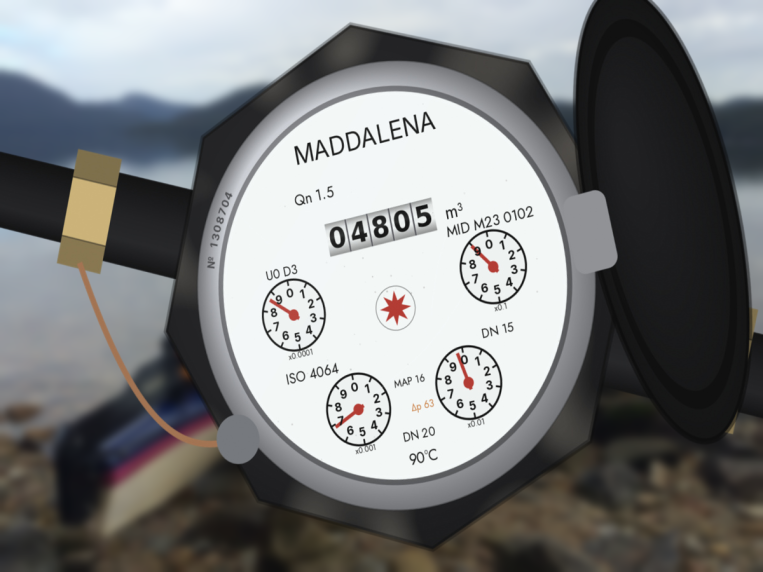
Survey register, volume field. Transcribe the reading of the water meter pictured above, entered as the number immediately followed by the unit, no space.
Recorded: 4805.8968m³
